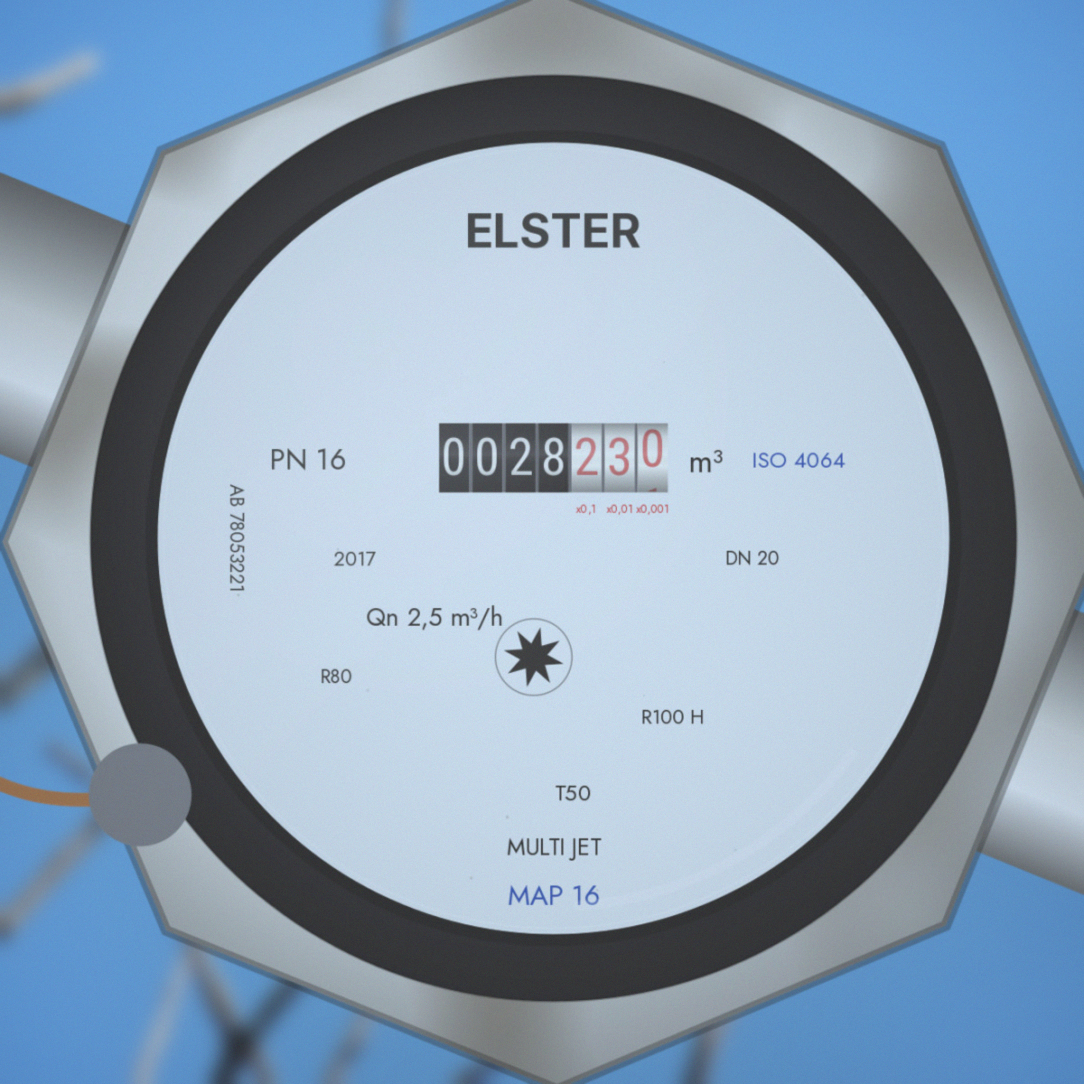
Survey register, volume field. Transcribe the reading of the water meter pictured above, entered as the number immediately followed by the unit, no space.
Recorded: 28.230m³
